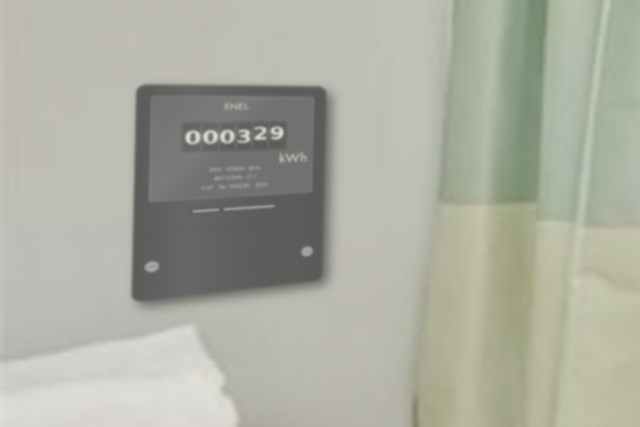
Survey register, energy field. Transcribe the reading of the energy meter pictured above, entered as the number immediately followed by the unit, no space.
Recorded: 329kWh
